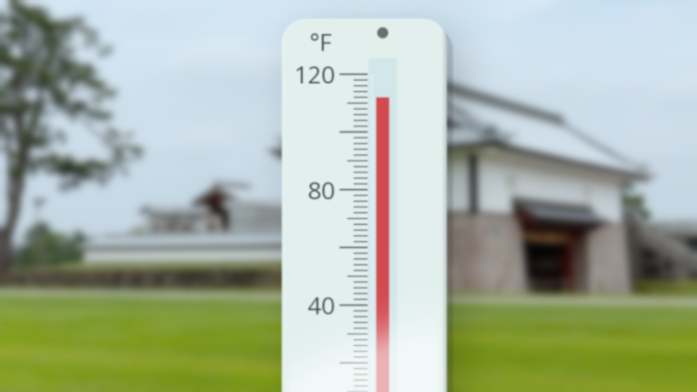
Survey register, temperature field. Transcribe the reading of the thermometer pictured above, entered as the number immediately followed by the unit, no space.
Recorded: 112°F
